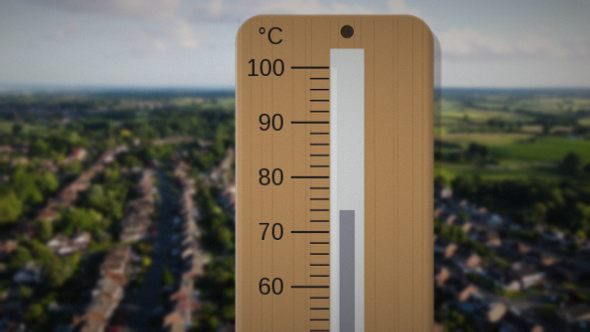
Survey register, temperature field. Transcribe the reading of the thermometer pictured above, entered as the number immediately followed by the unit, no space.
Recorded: 74°C
